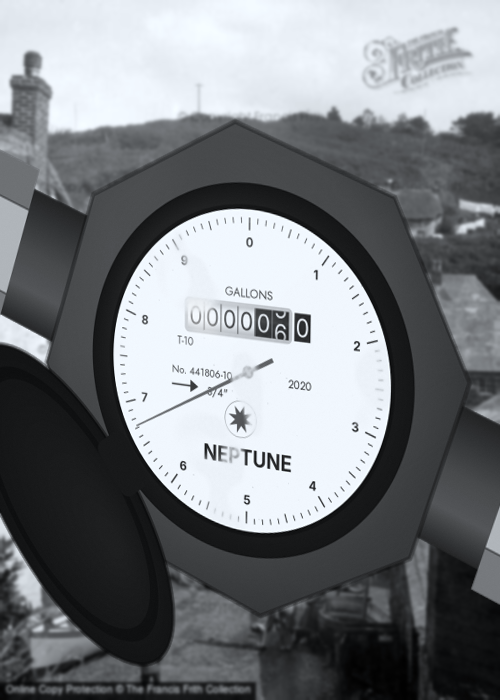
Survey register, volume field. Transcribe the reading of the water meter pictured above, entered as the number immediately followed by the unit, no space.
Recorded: 56.7gal
